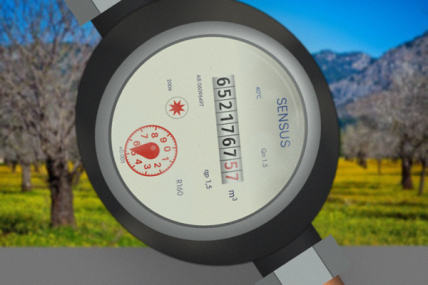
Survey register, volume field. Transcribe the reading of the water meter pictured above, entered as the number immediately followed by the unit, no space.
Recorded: 6521767.575m³
